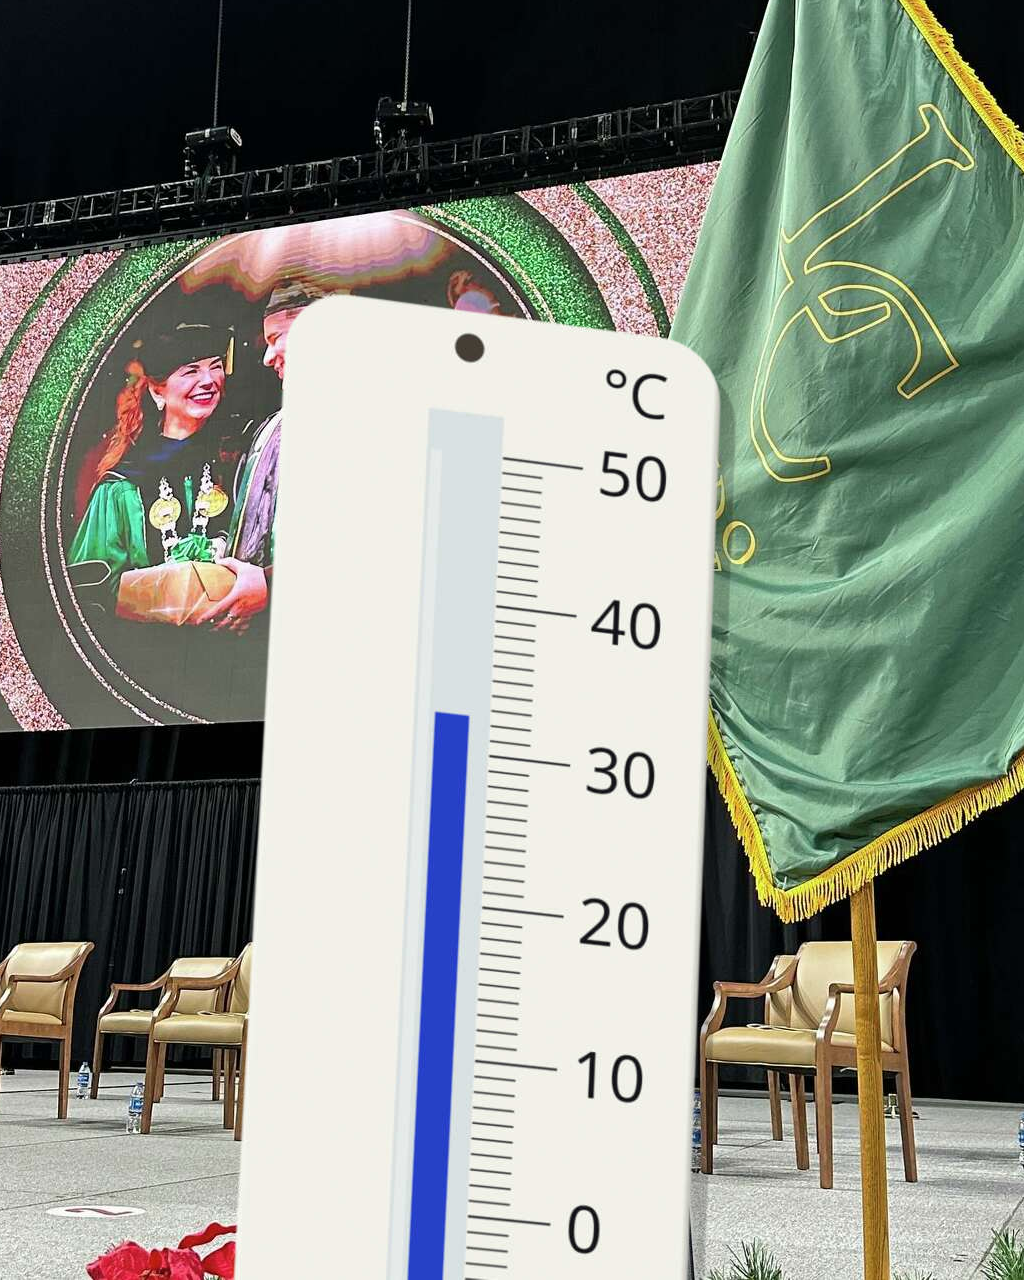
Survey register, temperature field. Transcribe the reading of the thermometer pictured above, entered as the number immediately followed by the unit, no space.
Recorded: 32.5°C
